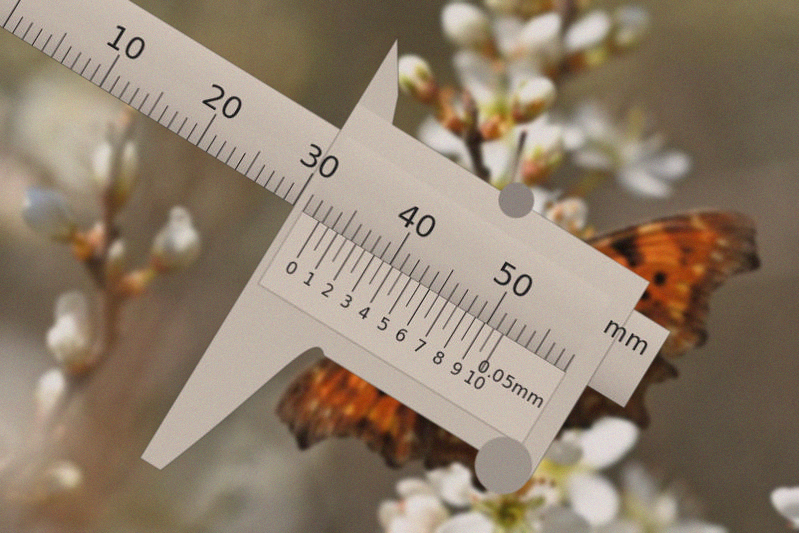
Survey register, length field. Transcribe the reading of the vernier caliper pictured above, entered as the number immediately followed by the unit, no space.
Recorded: 32.7mm
